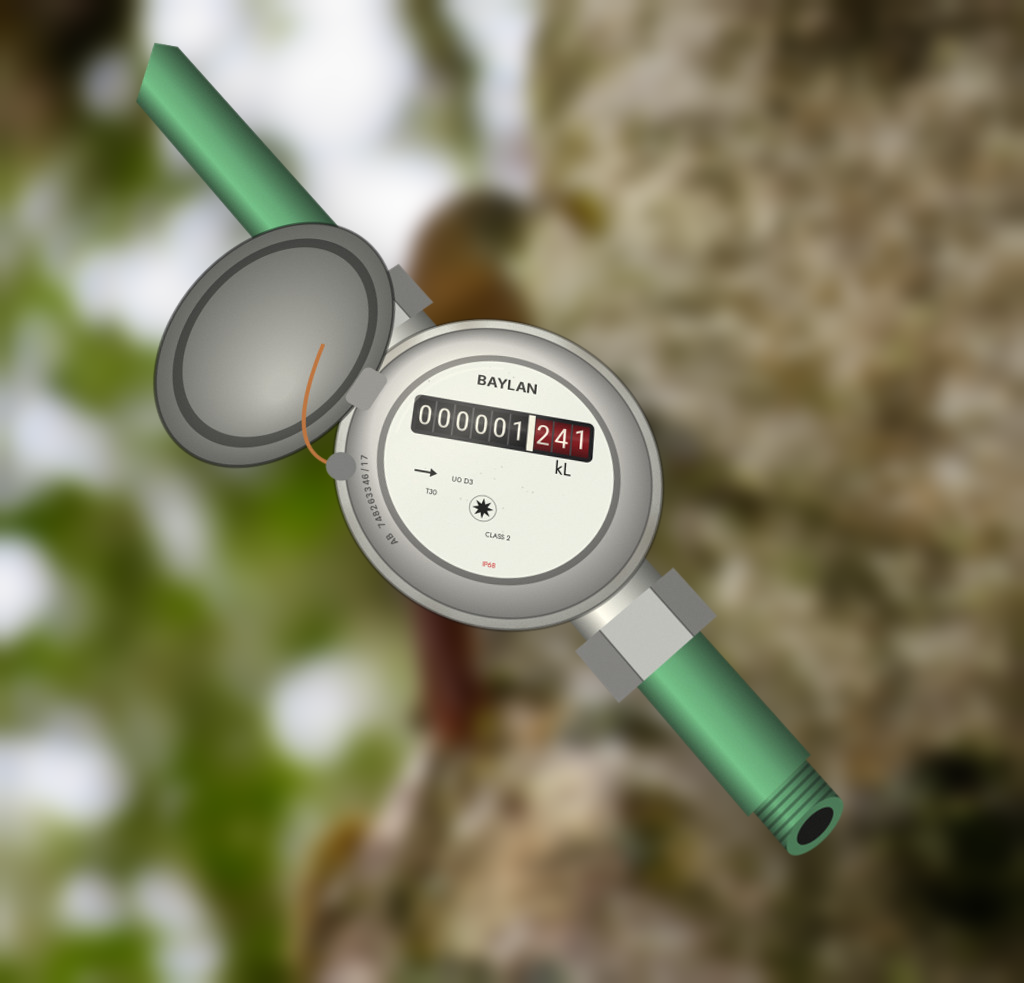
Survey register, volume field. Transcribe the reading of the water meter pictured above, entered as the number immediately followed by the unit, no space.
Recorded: 1.241kL
